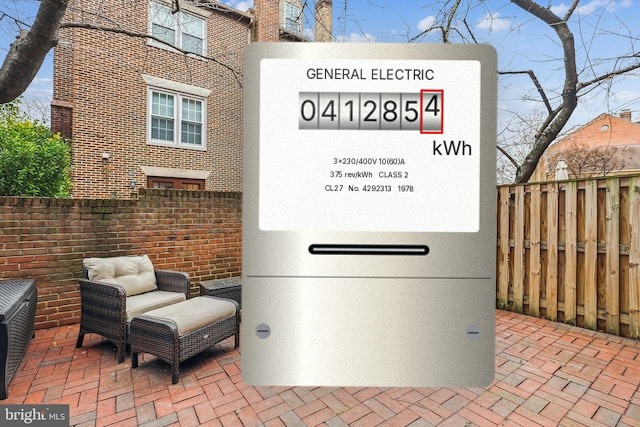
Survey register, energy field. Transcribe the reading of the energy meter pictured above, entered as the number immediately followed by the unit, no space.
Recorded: 41285.4kWh
